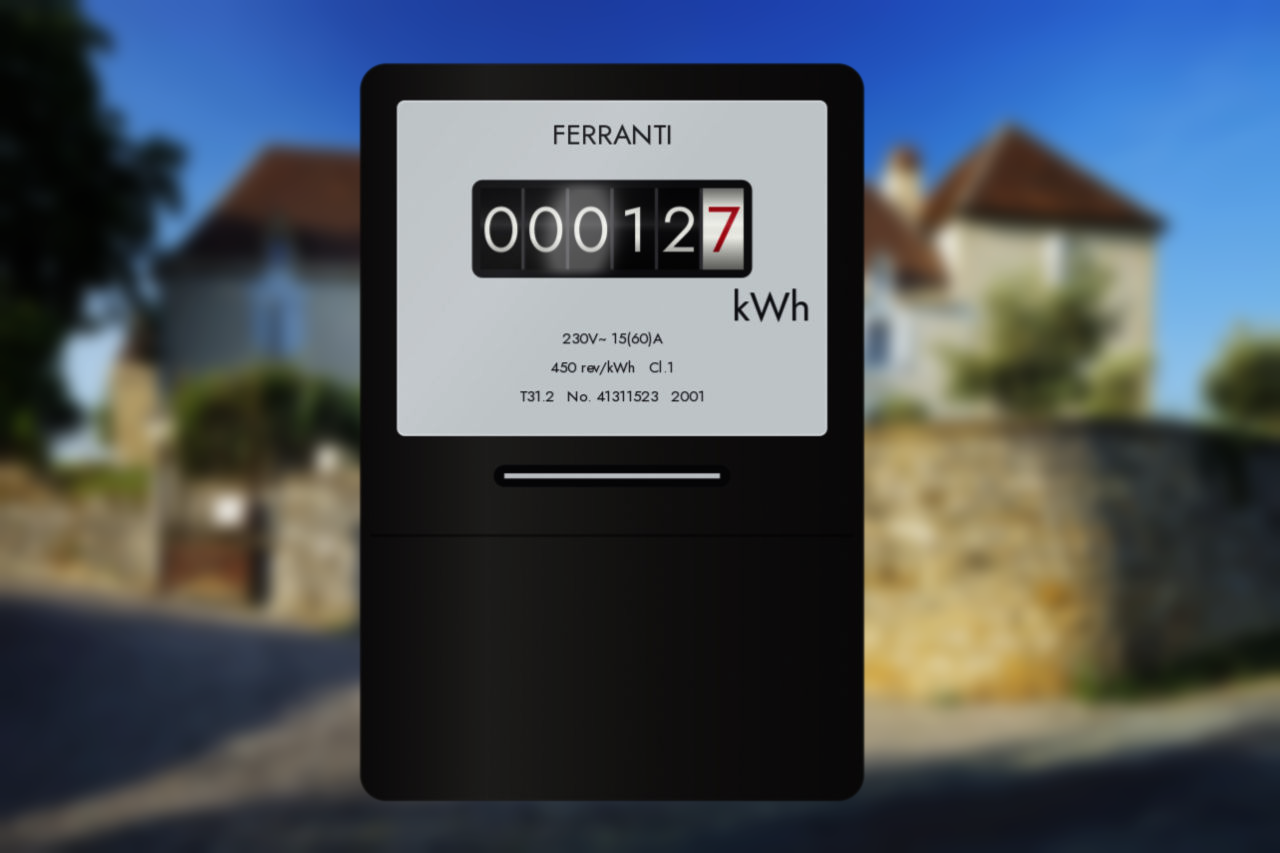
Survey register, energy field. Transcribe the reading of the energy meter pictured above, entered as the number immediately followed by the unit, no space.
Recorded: 12.7kWh
